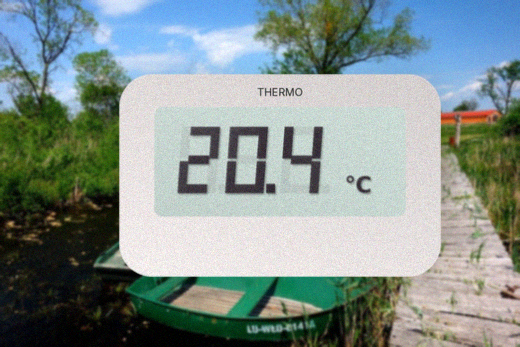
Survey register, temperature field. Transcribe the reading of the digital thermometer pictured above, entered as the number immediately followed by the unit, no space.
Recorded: 20.4°C
